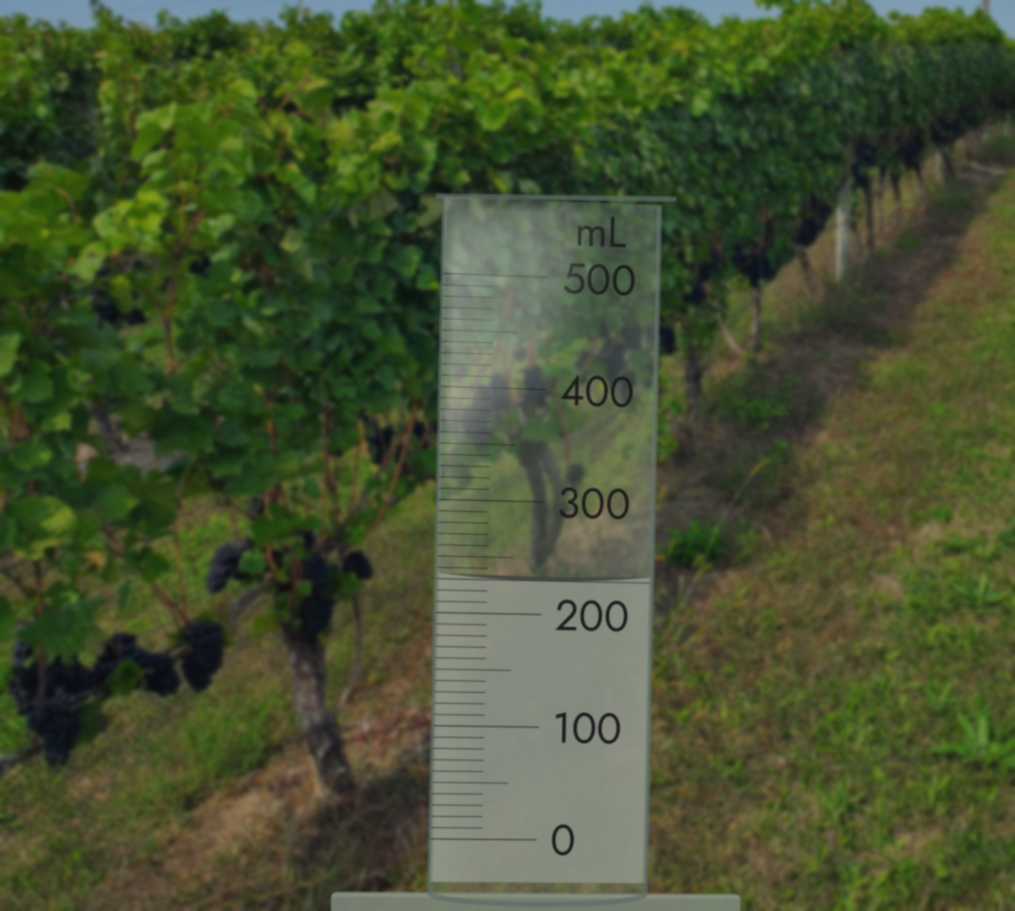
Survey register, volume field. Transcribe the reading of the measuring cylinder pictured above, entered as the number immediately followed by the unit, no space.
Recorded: 230mL
